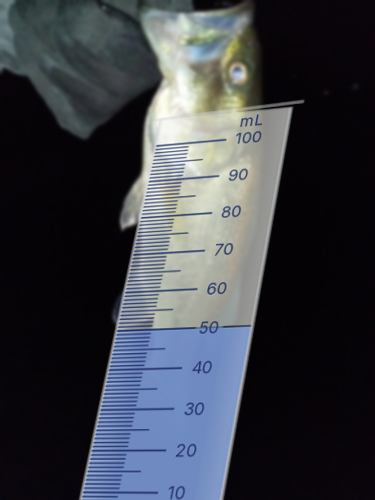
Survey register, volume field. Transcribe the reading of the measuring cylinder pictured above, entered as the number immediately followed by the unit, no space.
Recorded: 50mL
